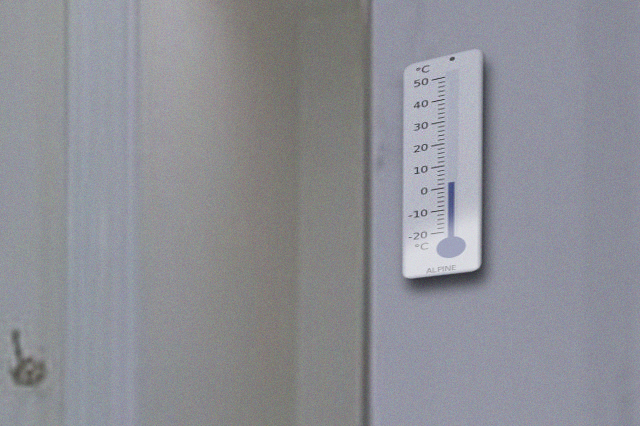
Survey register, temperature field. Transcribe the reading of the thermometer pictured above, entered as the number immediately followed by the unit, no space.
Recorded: 2°C
